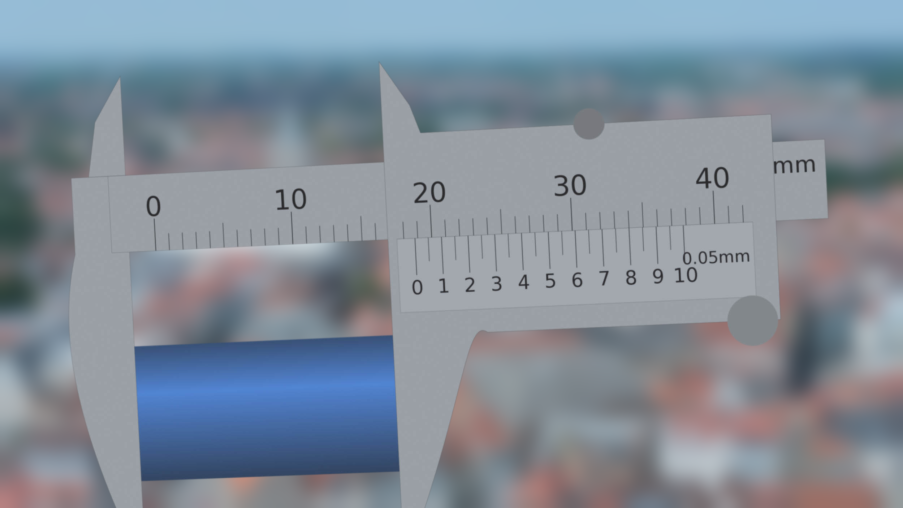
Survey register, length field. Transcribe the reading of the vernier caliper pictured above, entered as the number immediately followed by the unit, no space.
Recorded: 18.8mm
